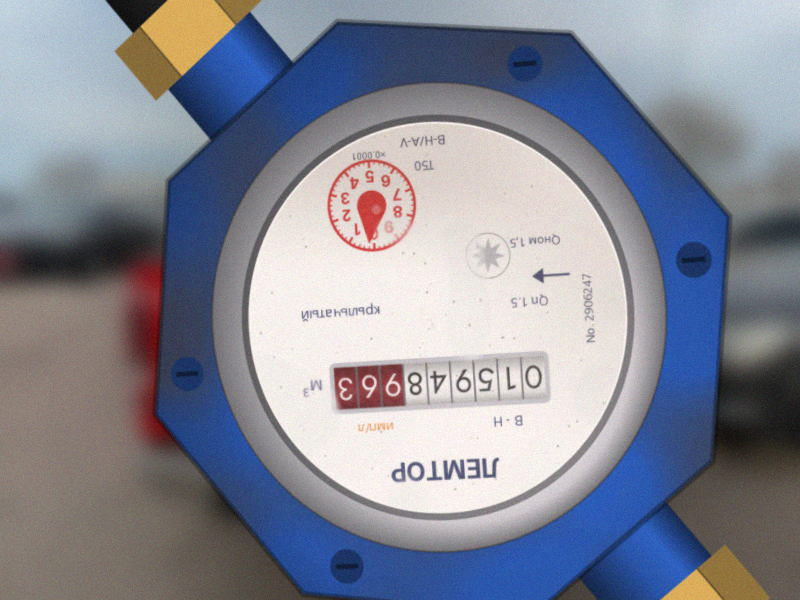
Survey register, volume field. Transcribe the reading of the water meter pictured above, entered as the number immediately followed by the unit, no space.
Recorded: 15948.9630m³
